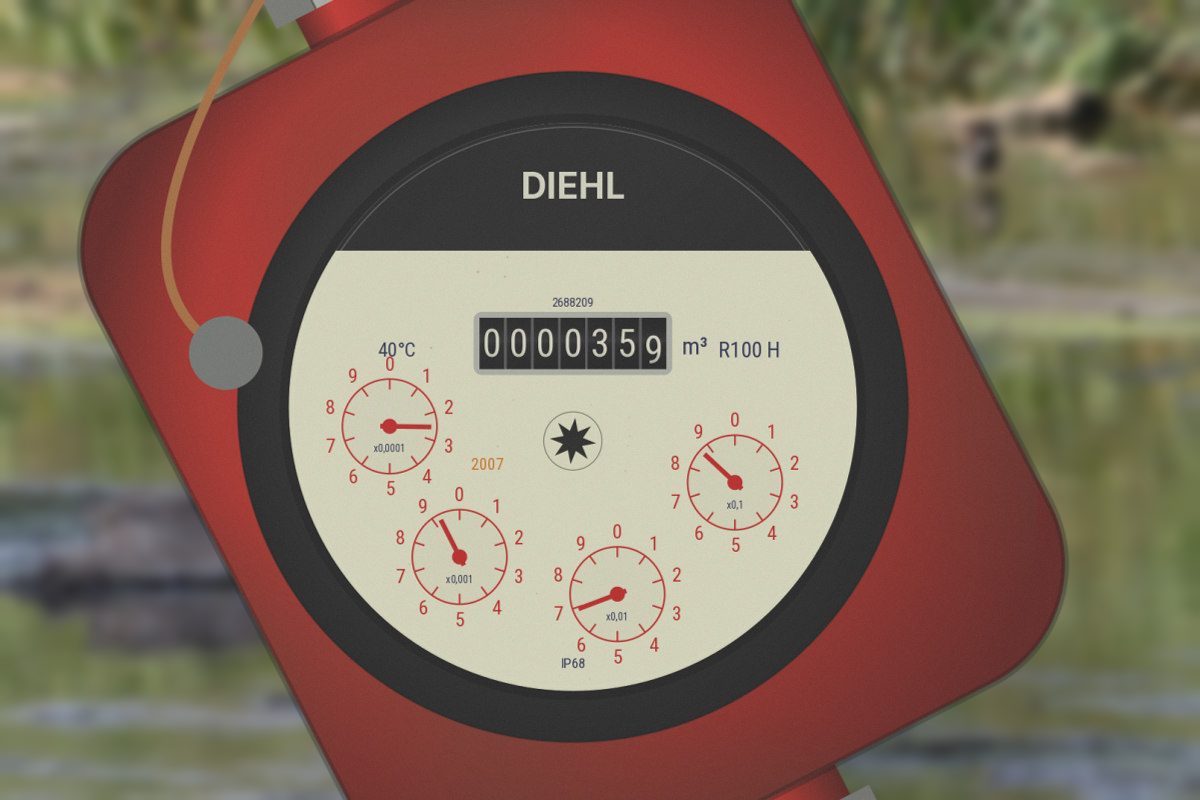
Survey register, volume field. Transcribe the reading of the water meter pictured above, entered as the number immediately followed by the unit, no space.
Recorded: 358.8692m³
